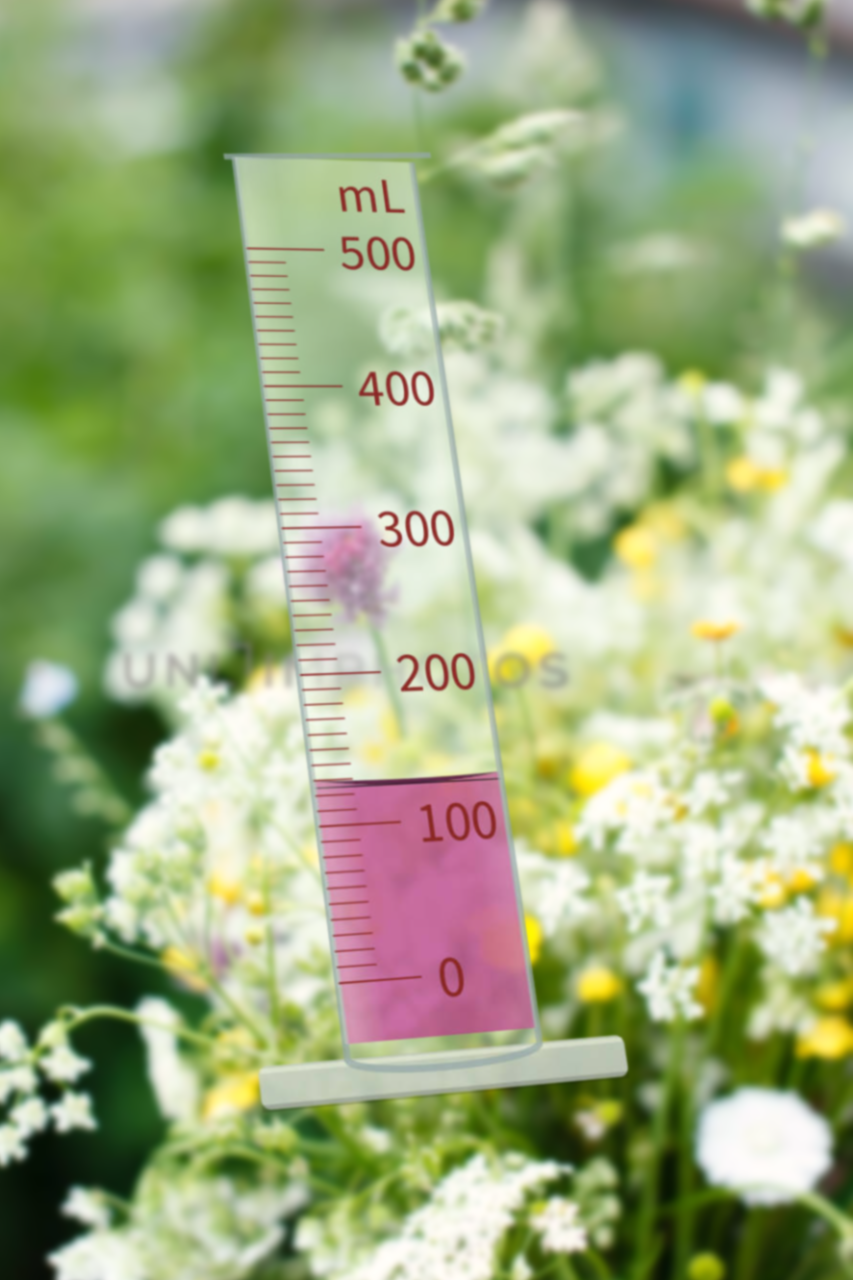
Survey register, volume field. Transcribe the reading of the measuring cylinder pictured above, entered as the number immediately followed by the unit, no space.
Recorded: 125mL
